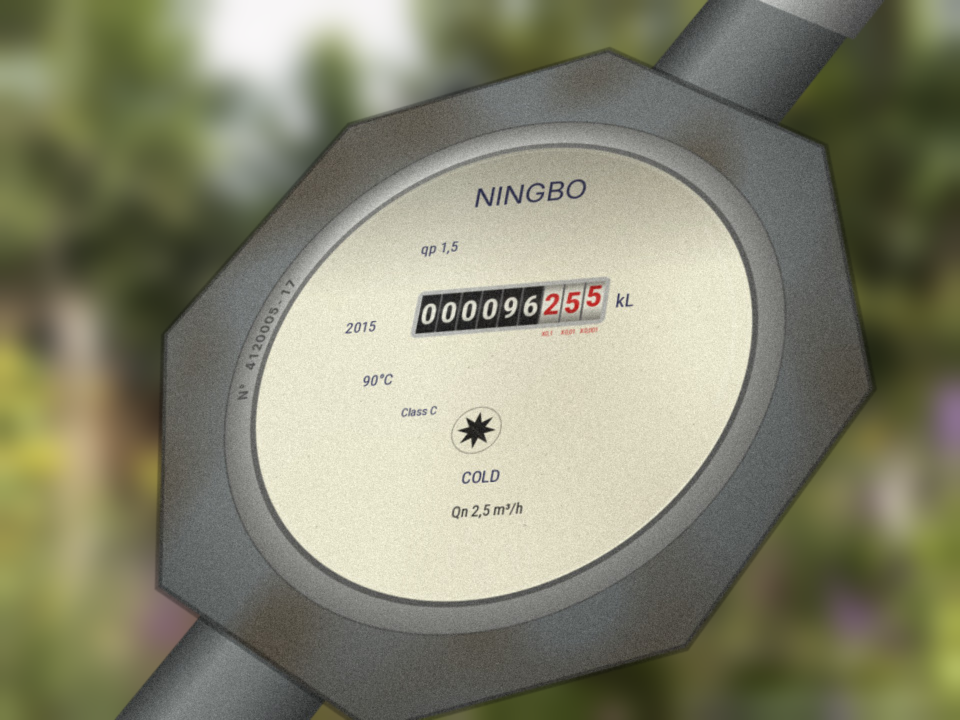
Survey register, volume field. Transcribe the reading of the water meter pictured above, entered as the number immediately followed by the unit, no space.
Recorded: 96.255kL
